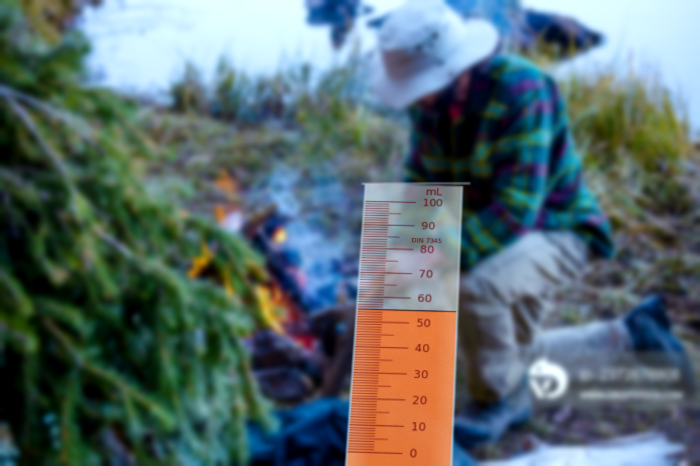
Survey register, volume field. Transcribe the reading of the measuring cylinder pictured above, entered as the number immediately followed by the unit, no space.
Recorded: 55mL
